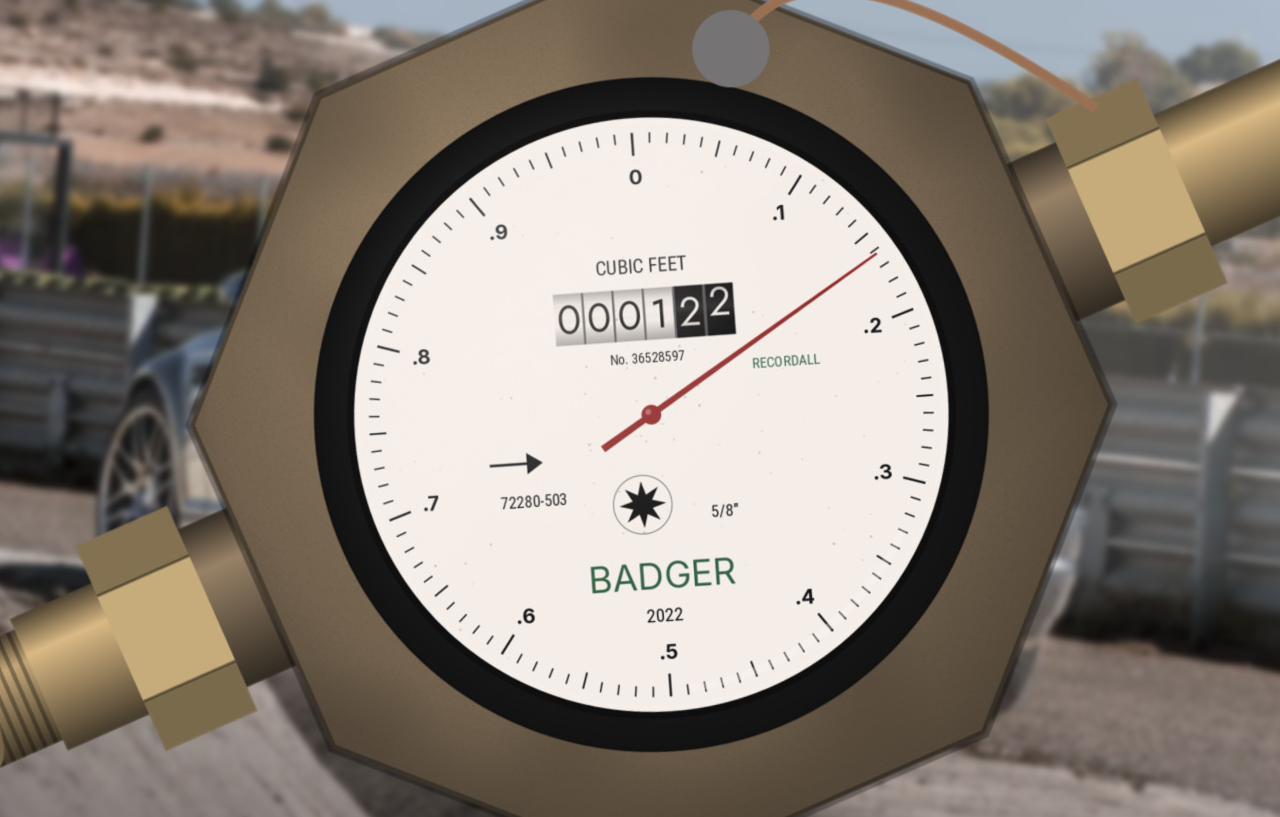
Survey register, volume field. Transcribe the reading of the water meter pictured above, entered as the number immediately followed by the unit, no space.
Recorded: 122.16ft³
